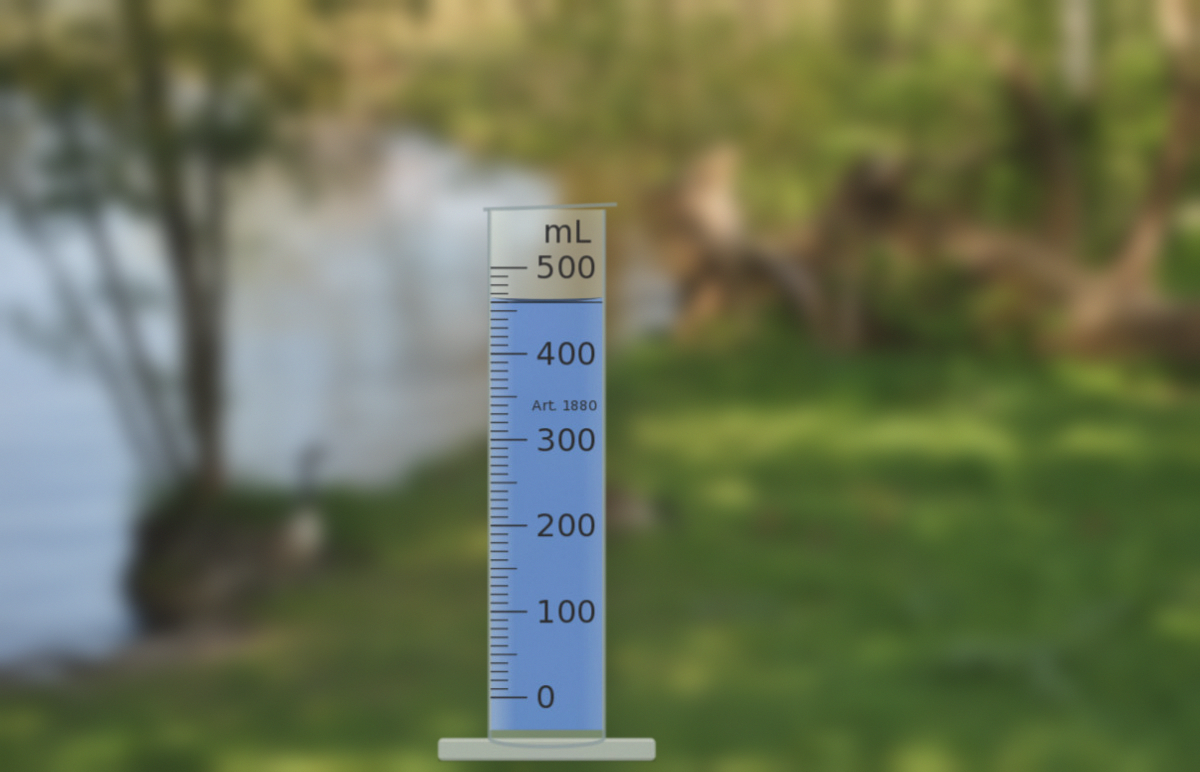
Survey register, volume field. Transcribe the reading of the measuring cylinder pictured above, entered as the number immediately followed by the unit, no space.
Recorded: 460mL
